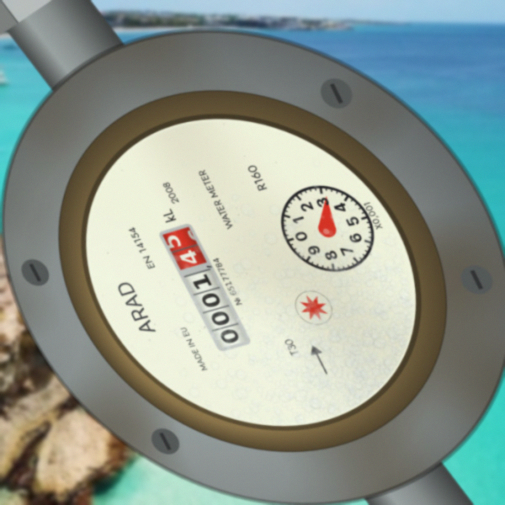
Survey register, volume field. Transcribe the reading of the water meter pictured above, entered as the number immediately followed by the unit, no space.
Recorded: 1.453kL
